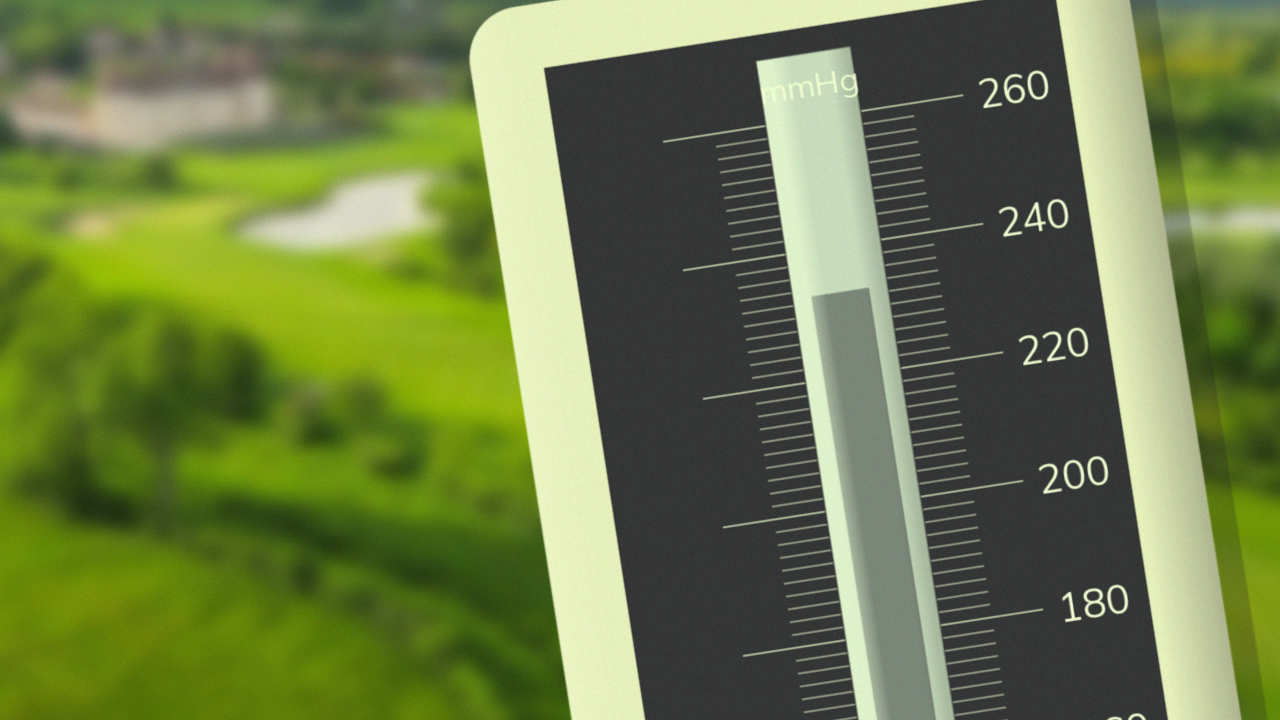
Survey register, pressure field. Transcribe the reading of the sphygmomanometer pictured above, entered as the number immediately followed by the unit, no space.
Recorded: 233mmHg
